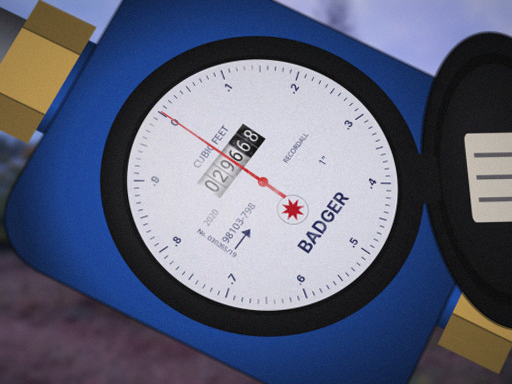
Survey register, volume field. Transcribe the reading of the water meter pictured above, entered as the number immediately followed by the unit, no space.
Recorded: 29668.00ft³
